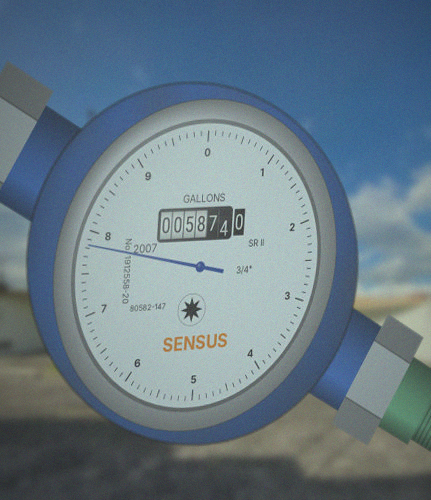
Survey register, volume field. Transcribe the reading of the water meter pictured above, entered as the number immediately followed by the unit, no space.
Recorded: 58737.8gal
